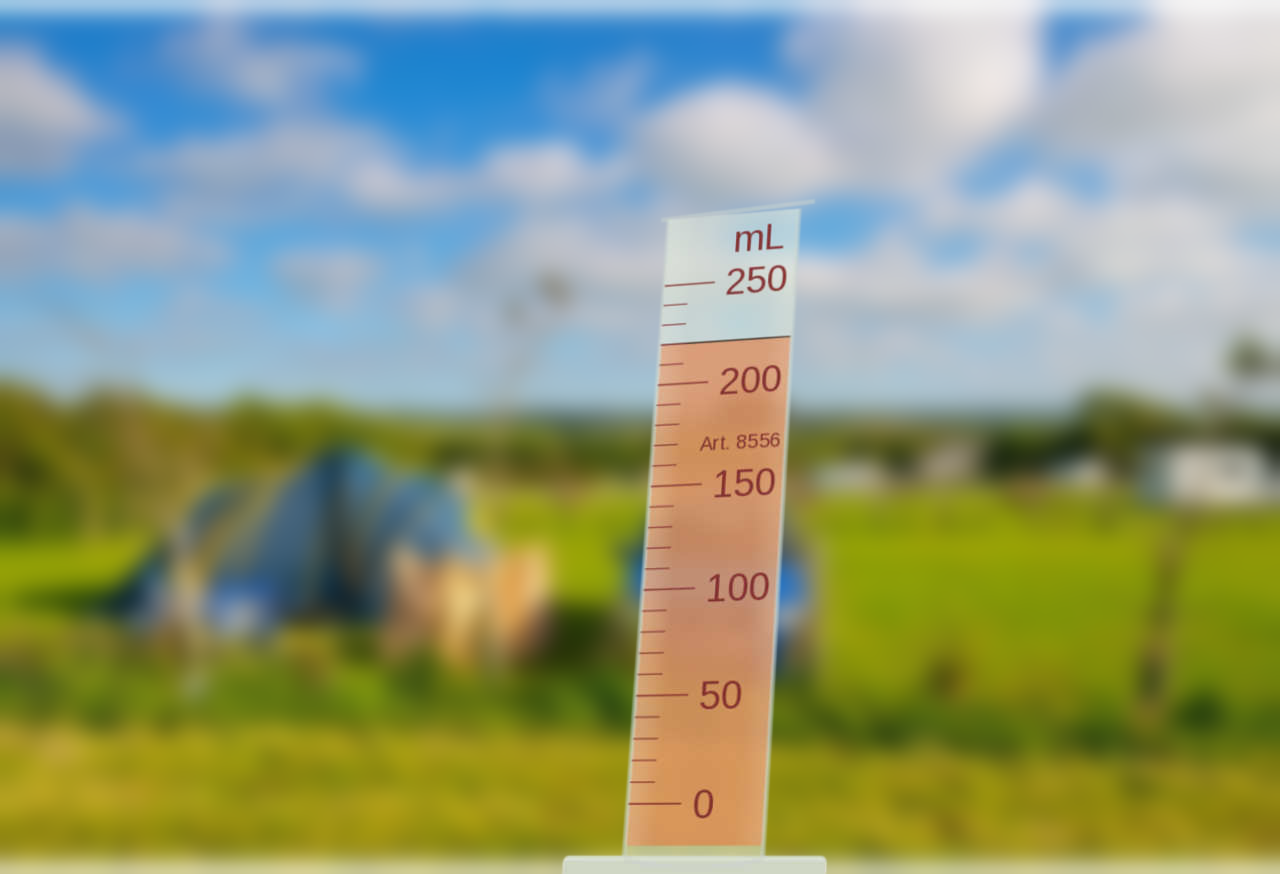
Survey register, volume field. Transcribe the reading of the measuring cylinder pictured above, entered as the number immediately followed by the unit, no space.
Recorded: 220mL
